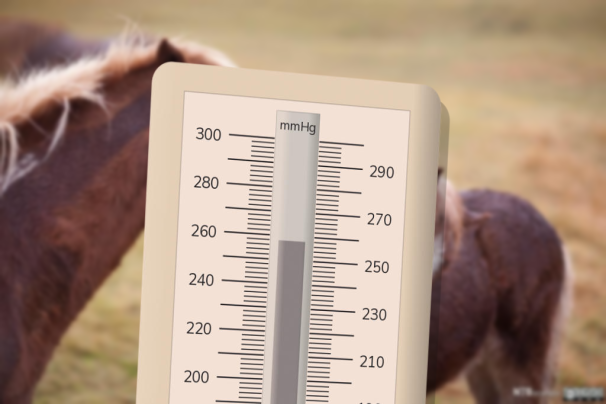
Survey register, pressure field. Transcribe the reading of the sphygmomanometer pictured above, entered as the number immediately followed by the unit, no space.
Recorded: 258mmHg
